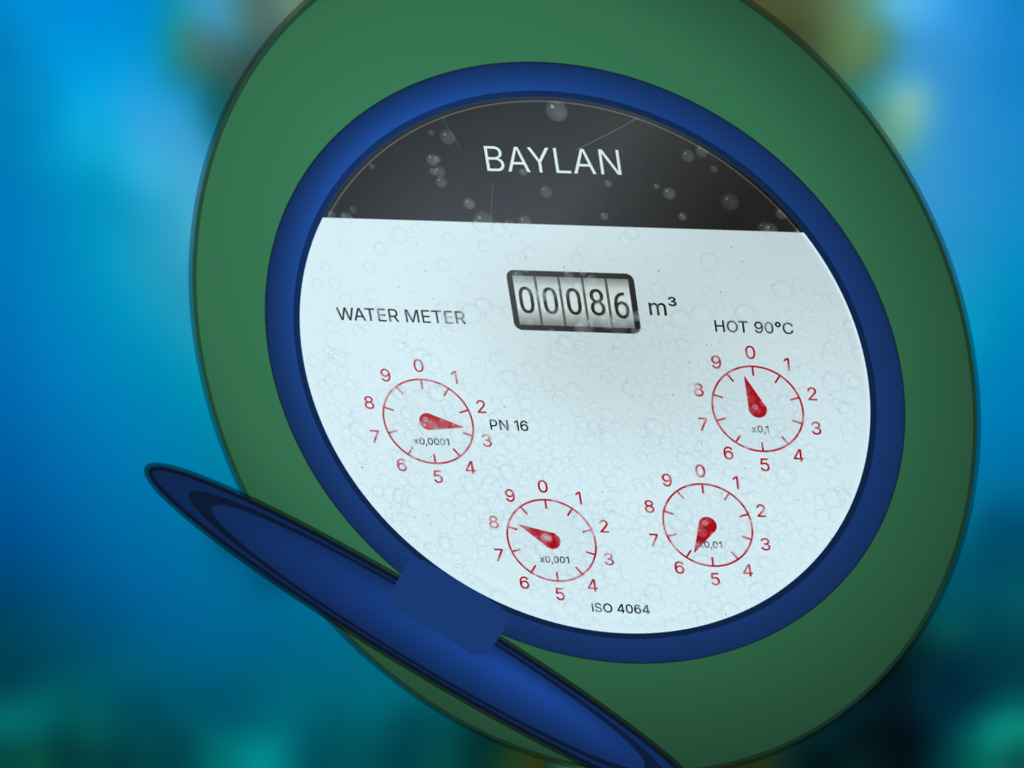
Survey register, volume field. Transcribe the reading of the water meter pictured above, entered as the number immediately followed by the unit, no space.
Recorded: 85.9582m³
